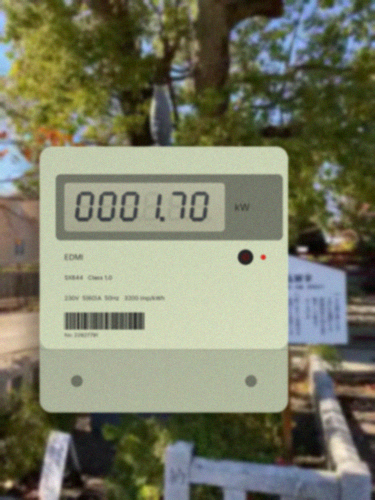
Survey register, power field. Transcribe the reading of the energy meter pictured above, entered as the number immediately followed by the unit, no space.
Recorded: 1.70kW
